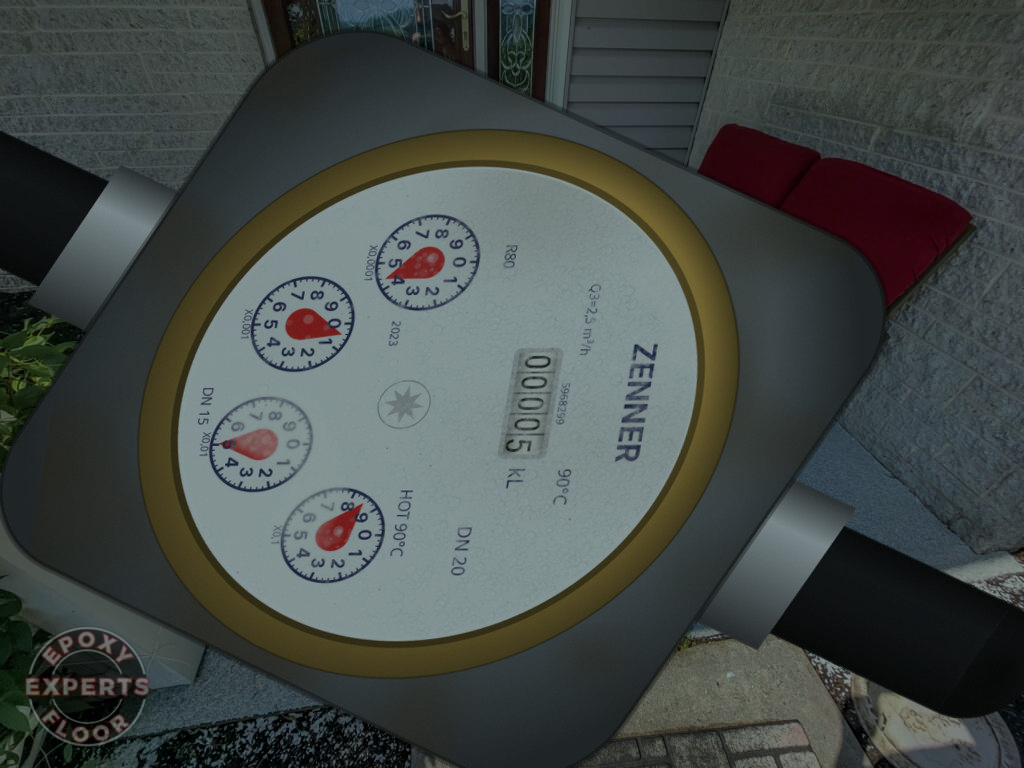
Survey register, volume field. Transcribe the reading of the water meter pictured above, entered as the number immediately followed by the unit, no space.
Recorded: 4.8504kL
